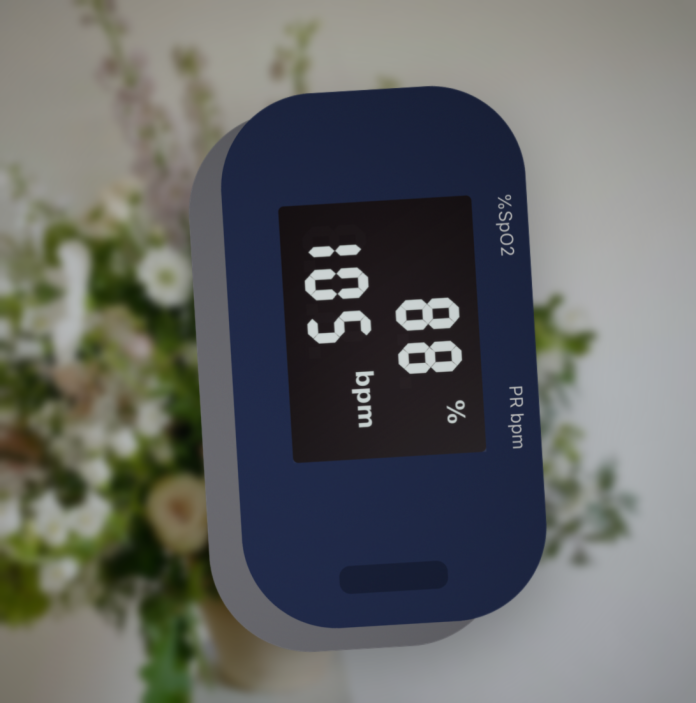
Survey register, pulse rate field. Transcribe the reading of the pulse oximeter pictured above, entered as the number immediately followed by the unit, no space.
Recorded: 105bpm
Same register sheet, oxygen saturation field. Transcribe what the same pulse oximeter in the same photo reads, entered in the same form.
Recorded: 88%
